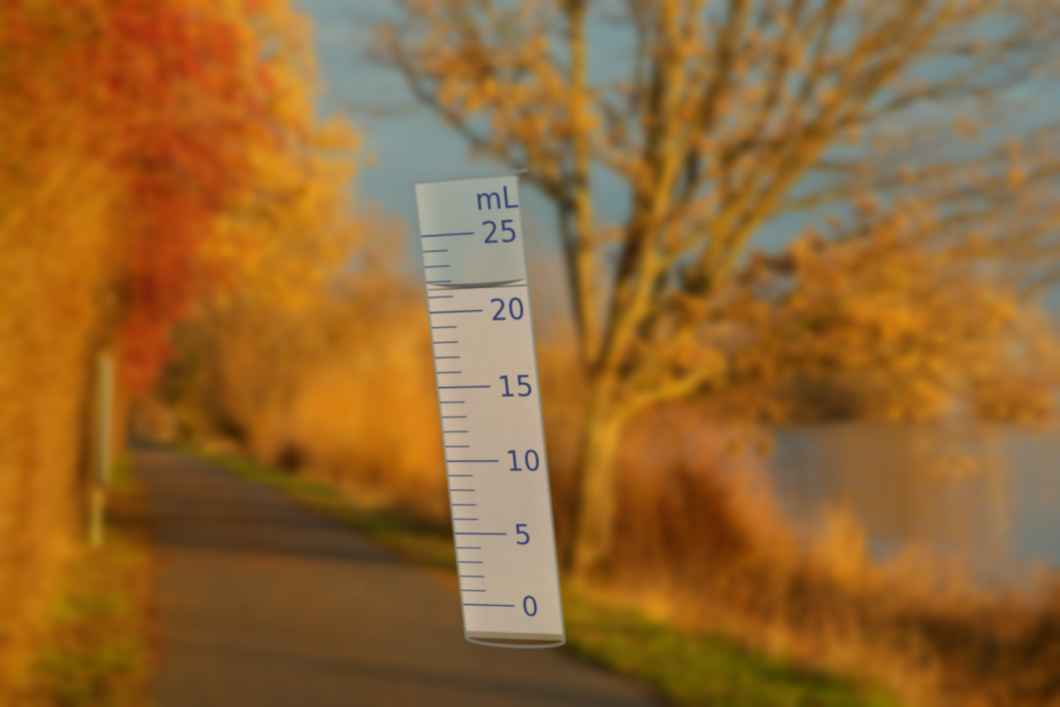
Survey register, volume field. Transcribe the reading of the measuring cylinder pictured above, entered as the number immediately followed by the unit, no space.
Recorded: 21.5mL
